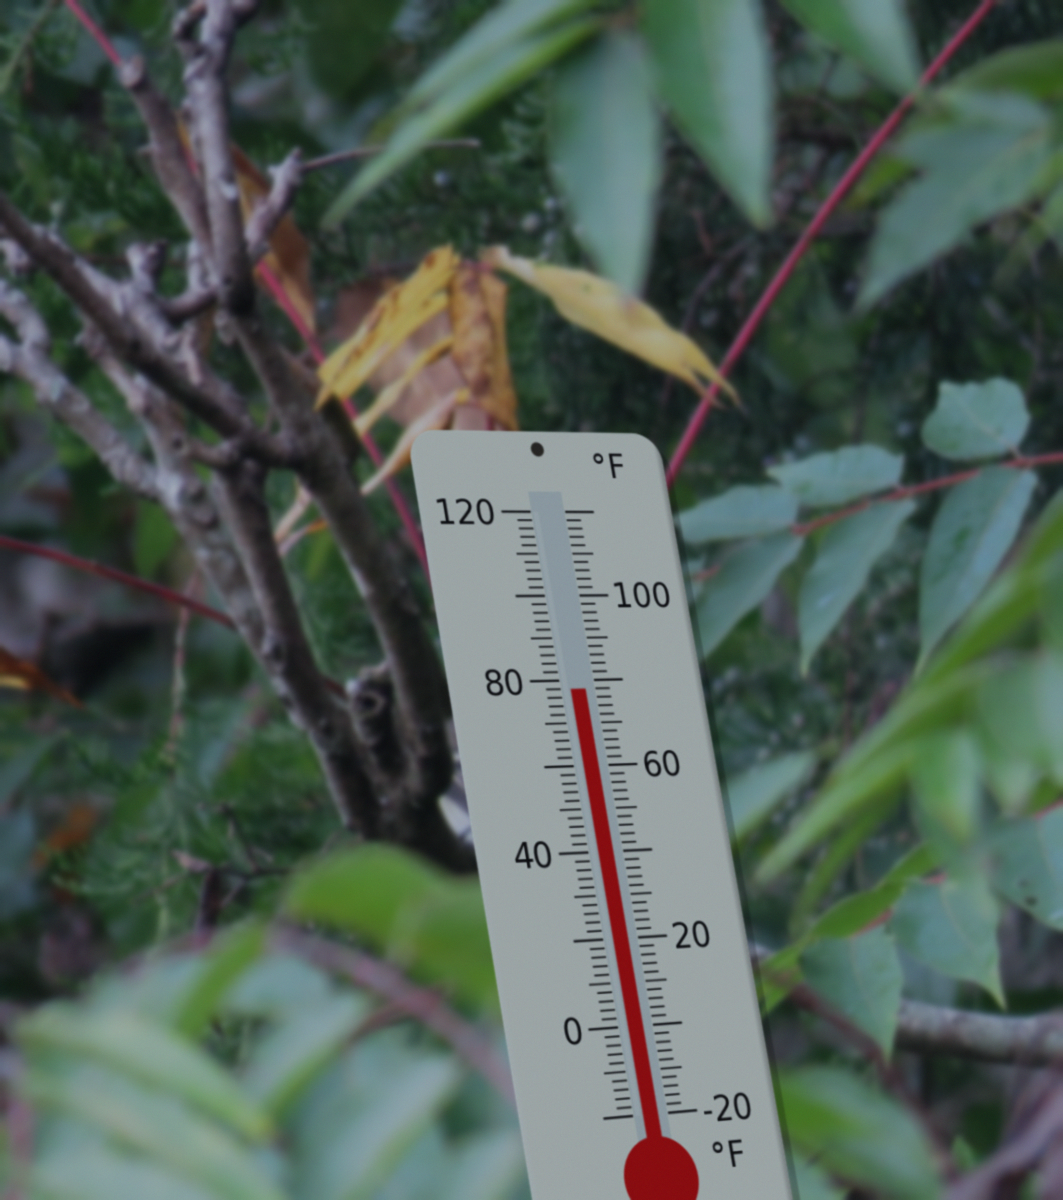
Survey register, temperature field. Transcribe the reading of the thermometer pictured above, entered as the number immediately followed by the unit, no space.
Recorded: 78°F
